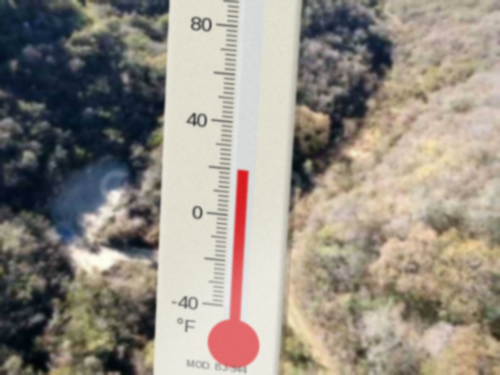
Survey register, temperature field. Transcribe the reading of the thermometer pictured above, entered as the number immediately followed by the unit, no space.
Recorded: 20°F
